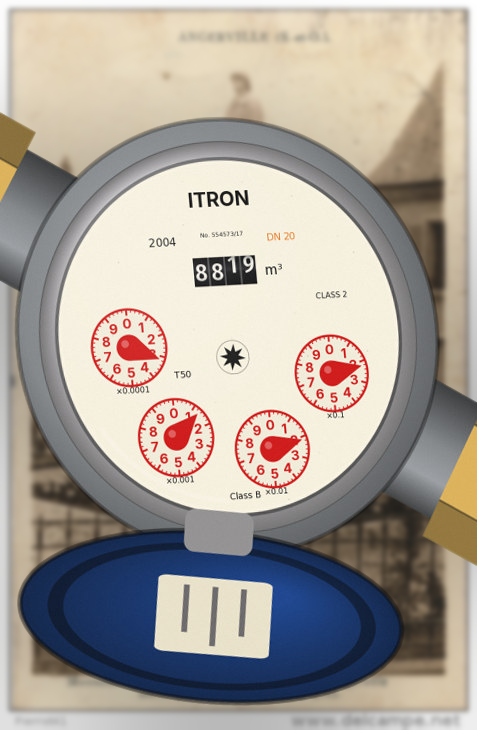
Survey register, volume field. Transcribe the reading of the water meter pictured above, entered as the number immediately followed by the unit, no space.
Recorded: 8819.2213m³
